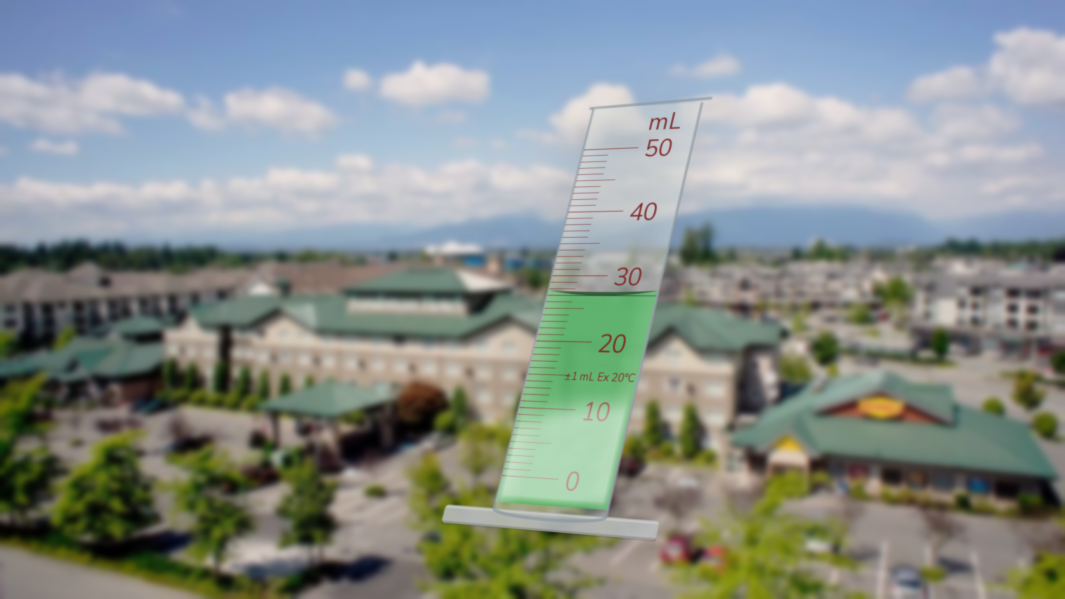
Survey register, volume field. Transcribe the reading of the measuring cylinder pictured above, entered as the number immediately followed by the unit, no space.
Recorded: 27mL
